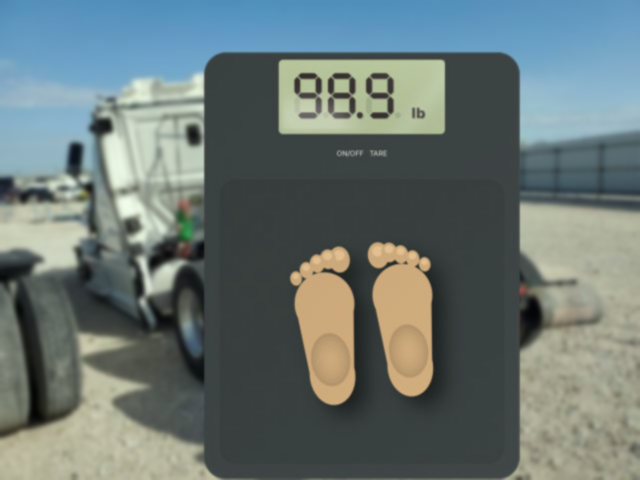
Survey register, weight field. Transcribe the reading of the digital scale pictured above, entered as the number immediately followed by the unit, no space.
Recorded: 98.9lb
